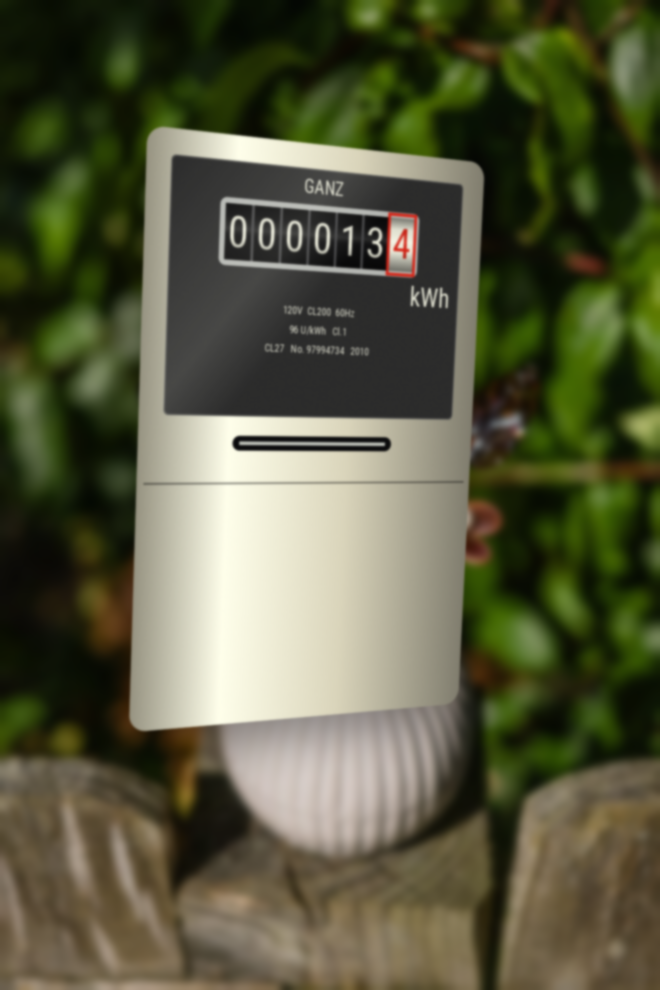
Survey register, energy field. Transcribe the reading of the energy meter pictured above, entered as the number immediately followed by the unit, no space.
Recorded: 13.4kWh
